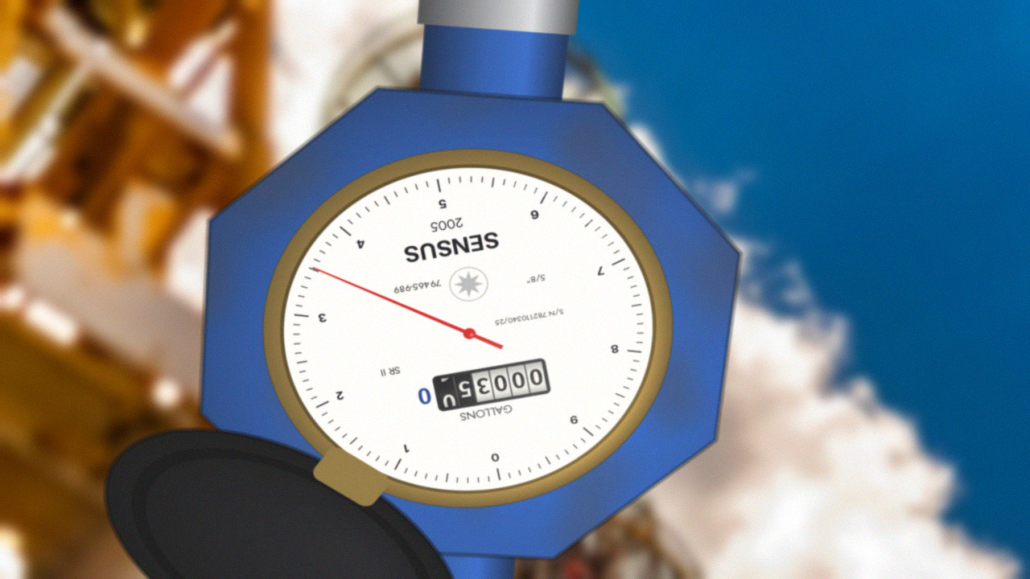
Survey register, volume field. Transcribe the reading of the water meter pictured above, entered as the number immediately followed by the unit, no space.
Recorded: 3503.5gal
